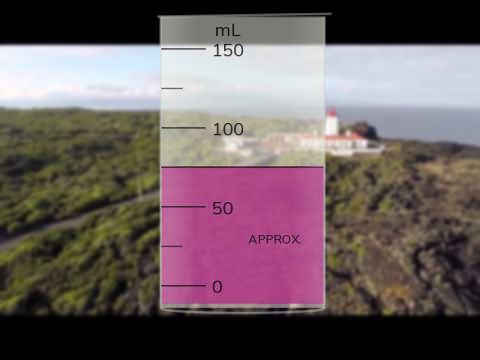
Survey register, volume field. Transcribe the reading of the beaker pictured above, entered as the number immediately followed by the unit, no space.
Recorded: 75mL
